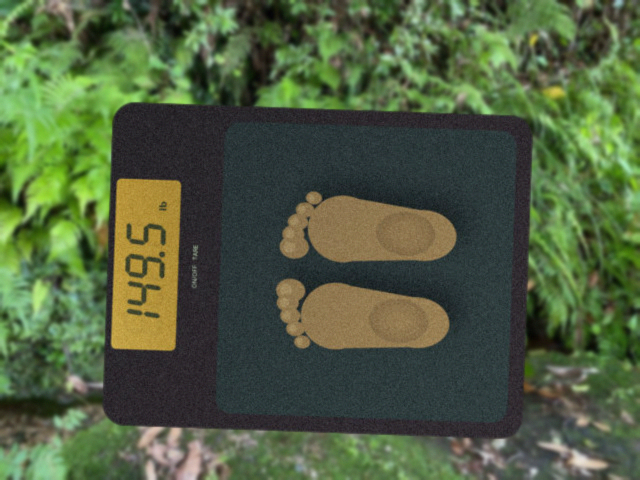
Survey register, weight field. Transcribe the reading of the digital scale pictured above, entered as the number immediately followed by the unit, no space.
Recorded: 149.5lb
